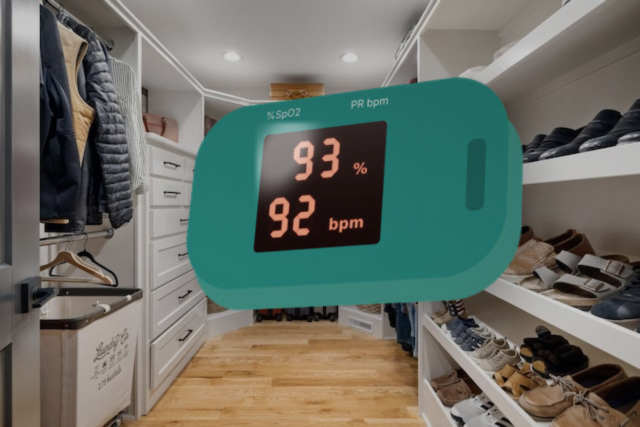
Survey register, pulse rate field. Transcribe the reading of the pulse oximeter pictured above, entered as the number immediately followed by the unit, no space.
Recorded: 92bpm
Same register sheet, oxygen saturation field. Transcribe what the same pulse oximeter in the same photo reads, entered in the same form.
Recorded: 93%
